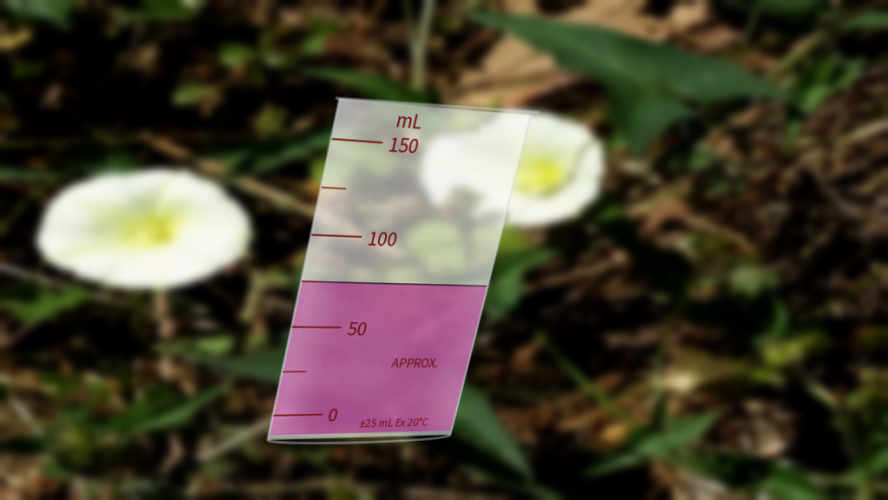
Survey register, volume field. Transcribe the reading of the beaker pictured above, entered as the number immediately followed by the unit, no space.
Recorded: 75mL
